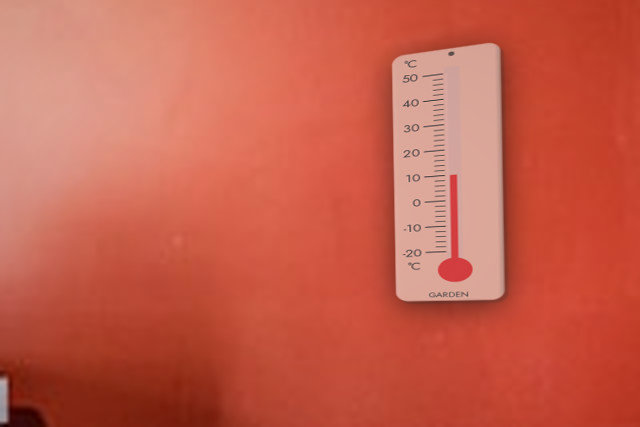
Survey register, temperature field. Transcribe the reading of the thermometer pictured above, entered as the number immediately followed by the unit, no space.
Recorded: 10°C
